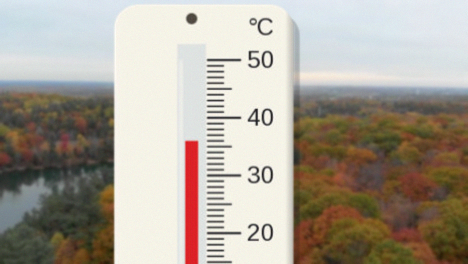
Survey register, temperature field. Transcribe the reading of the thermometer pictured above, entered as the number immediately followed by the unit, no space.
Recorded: 36°C
